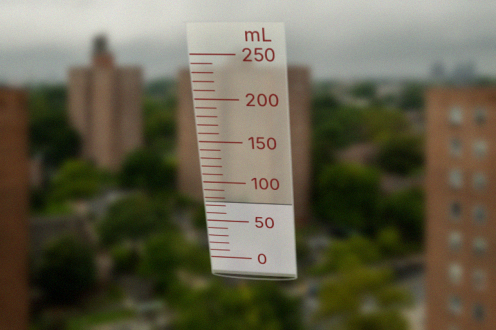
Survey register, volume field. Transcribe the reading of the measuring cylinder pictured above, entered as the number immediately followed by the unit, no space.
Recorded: 75mL
